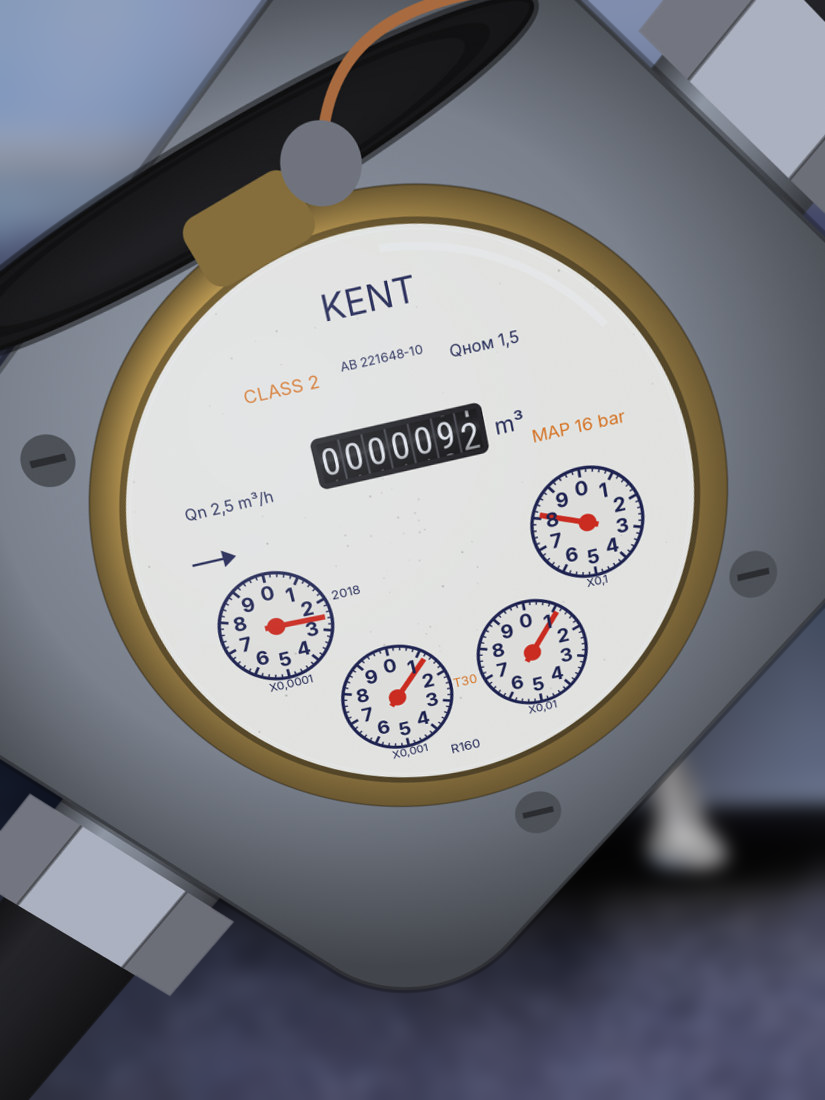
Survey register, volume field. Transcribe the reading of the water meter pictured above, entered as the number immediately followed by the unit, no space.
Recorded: 91.8112m³
